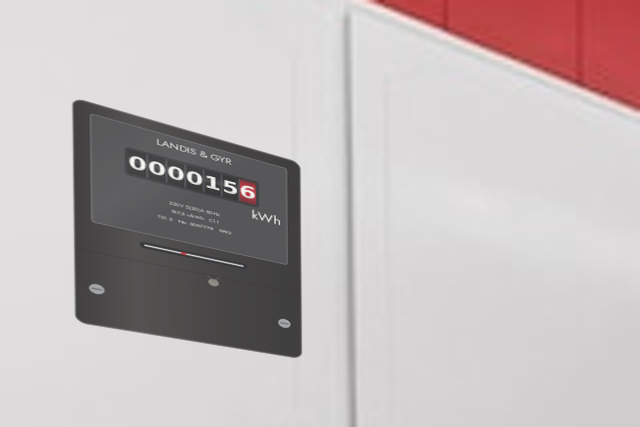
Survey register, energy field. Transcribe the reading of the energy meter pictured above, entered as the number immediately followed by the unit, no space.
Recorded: 15.6kWh
